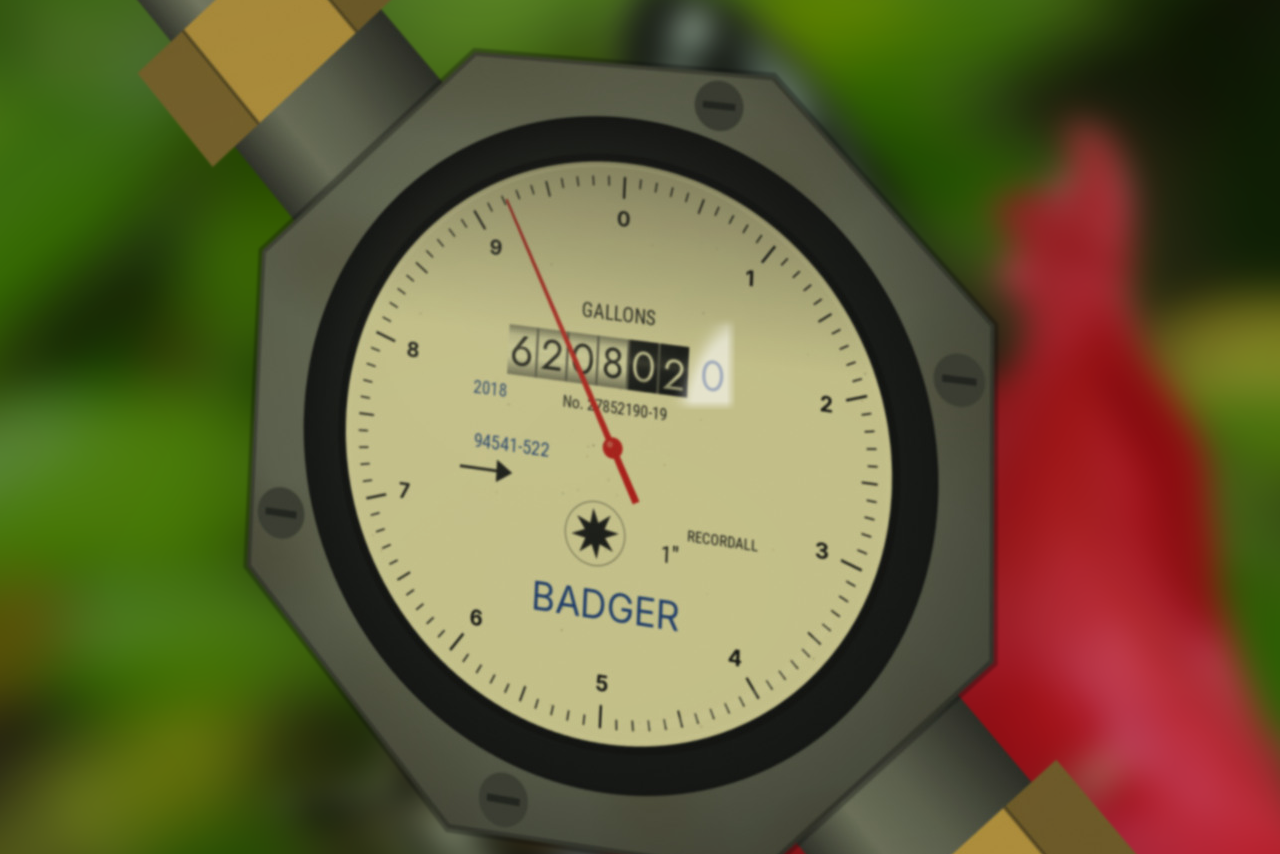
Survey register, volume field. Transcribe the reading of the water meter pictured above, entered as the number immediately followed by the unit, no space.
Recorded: 6208019.2gal
